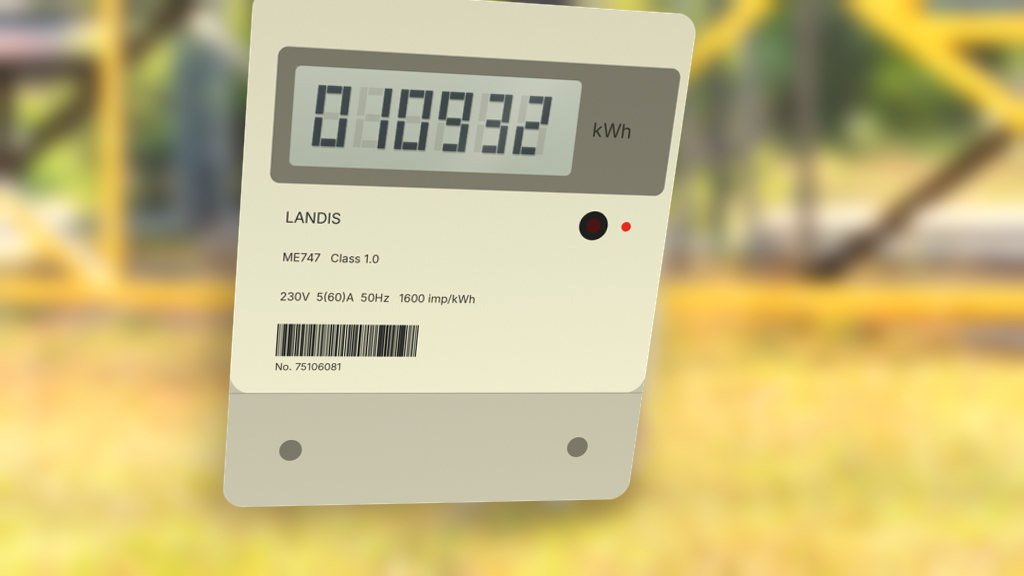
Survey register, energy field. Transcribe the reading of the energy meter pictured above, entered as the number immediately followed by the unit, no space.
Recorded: 10932kWh
